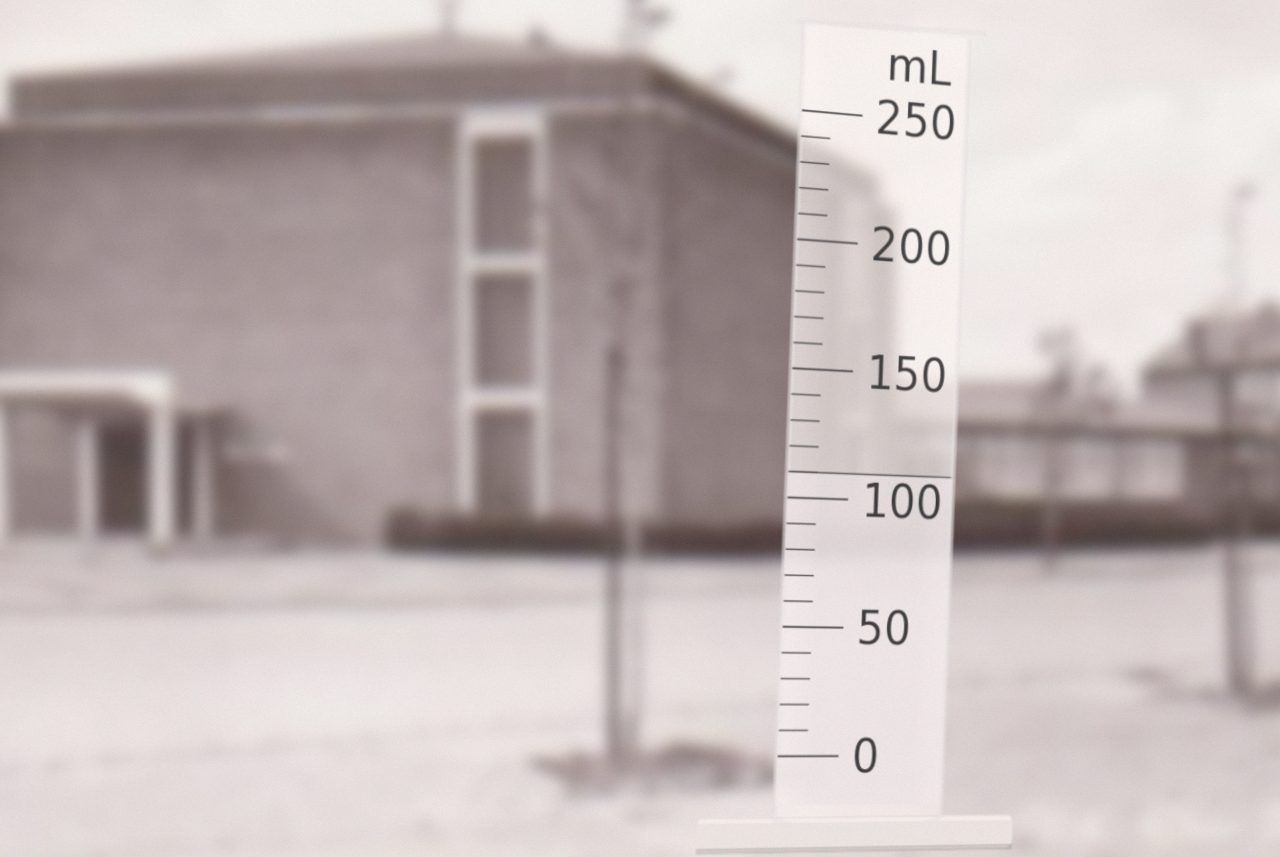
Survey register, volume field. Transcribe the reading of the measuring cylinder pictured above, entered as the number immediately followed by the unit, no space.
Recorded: 110mL
